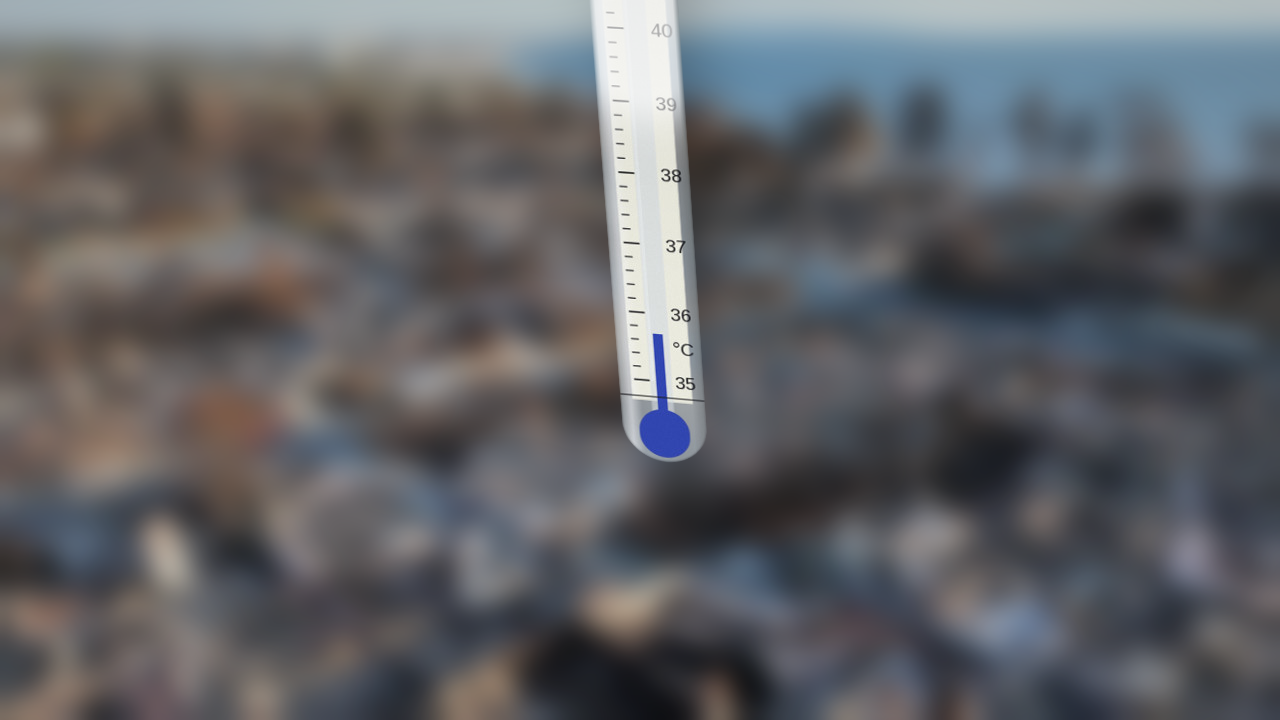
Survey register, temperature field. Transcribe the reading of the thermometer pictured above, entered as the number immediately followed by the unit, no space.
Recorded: 35.7°C
